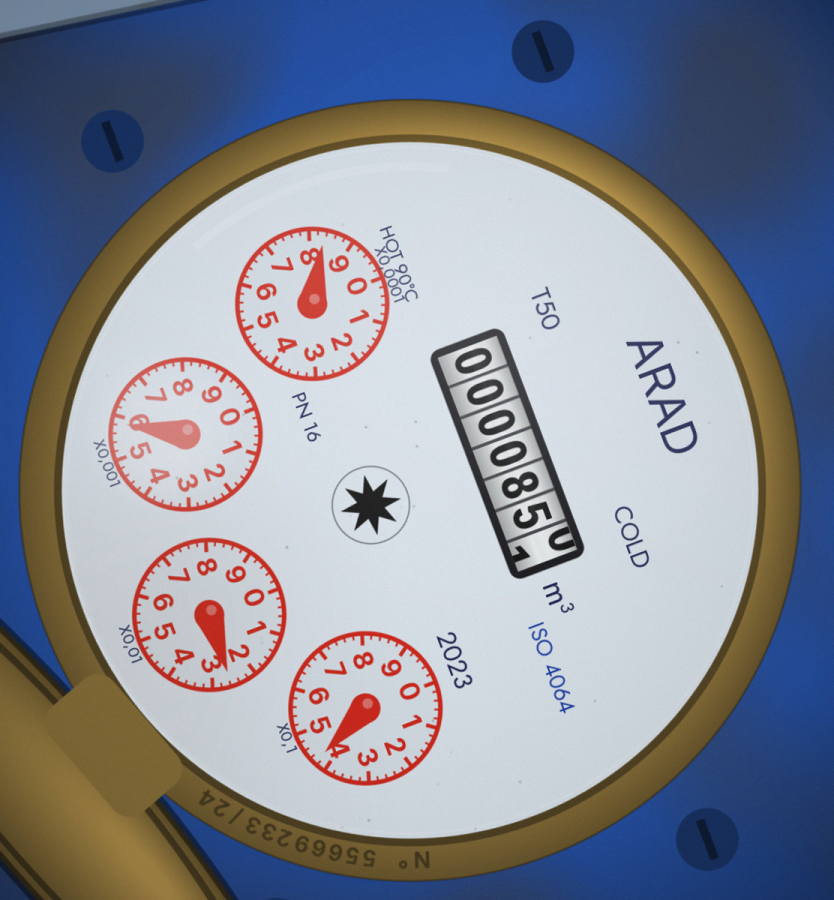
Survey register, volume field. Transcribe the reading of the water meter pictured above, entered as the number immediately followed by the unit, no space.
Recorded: 850.4258m³
